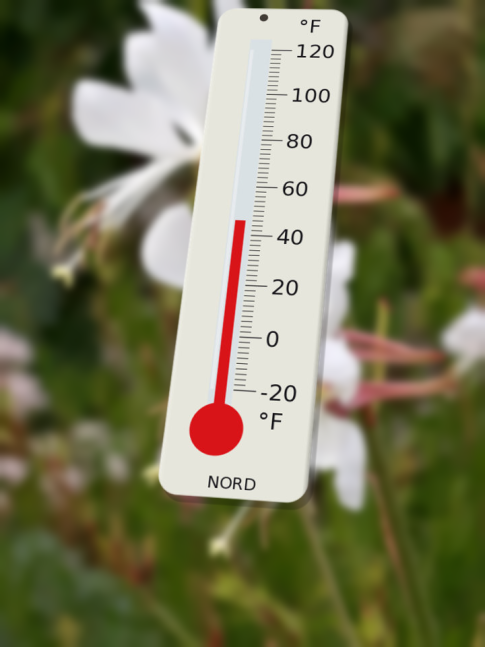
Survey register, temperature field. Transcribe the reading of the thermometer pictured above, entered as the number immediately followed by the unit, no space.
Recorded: 46°F
